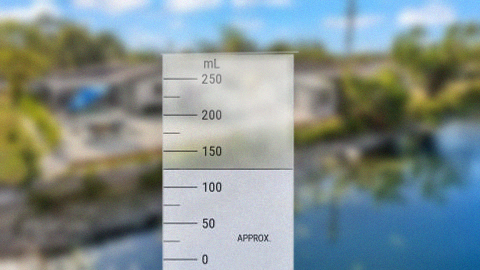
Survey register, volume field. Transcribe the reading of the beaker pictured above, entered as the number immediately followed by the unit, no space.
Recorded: 125mL
